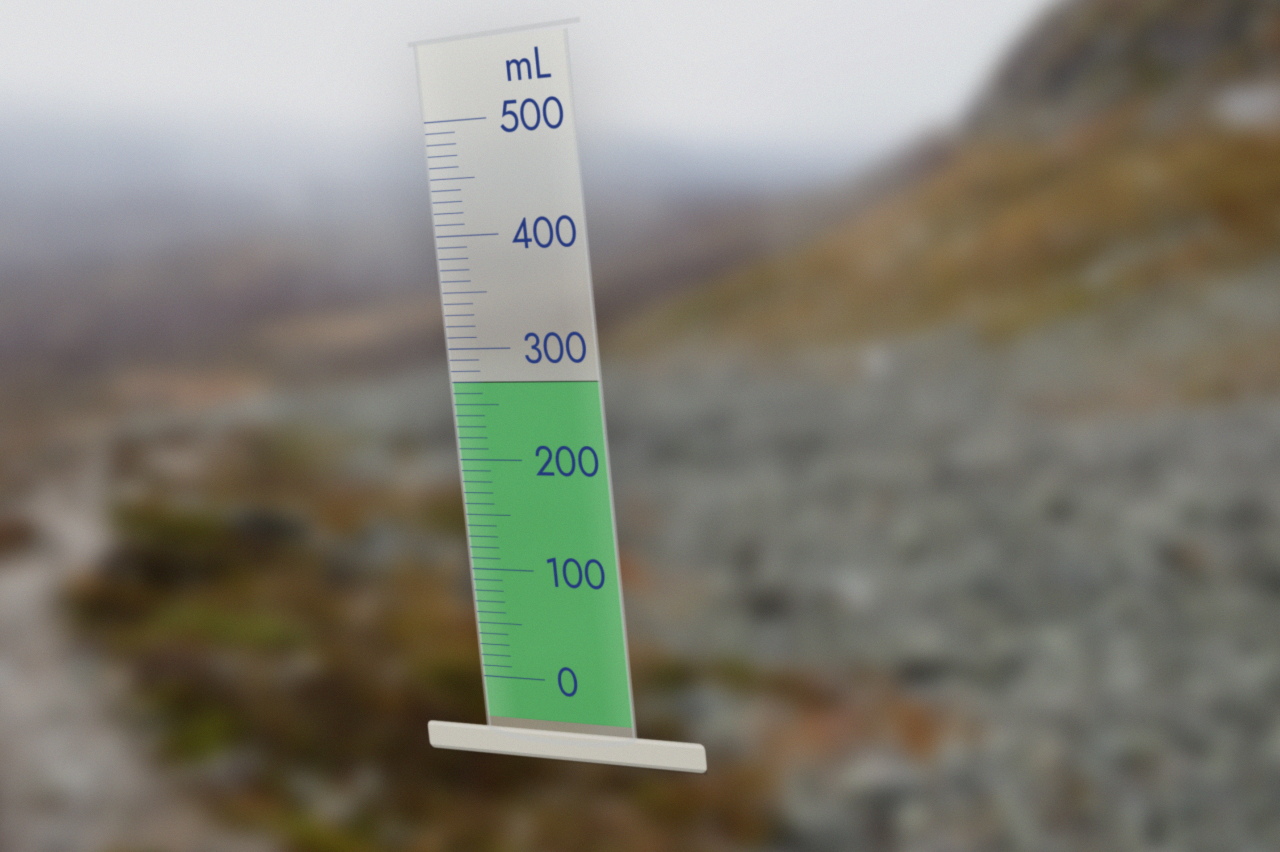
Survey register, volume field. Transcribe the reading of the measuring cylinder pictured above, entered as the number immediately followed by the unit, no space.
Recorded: 270mL
